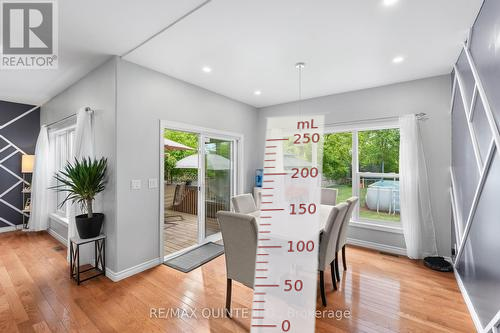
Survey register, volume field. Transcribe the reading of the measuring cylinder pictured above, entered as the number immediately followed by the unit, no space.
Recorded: 200mL
